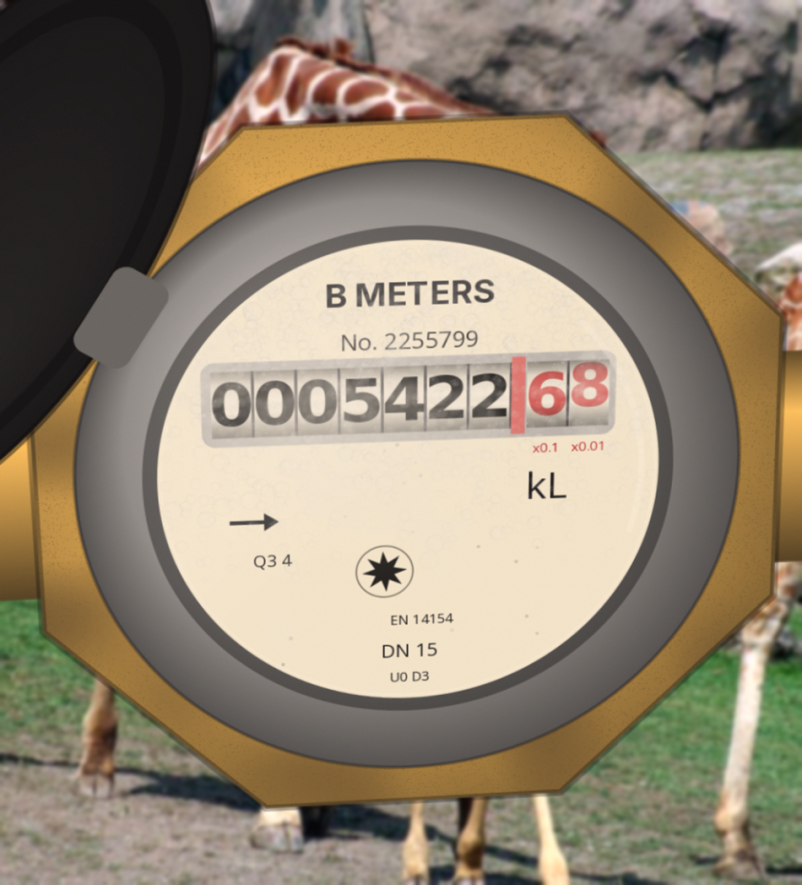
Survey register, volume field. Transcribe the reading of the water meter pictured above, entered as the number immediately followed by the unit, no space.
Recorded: 5422.68kL
